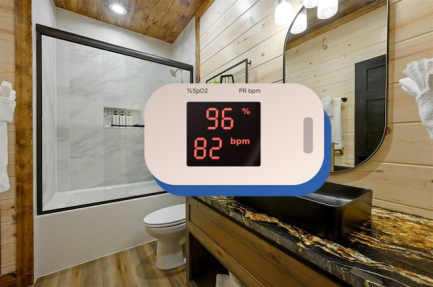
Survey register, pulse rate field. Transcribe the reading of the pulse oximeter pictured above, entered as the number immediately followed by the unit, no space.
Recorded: 82bpm
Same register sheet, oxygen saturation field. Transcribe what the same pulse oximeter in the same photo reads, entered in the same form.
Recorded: 96%
